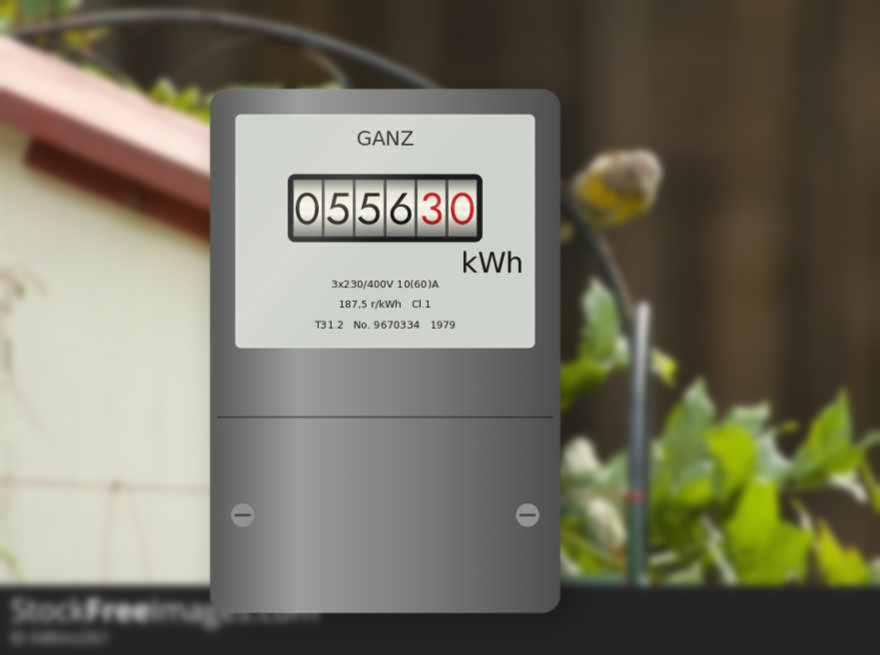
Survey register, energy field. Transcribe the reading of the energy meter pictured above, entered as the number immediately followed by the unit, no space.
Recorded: 556.30kWh
